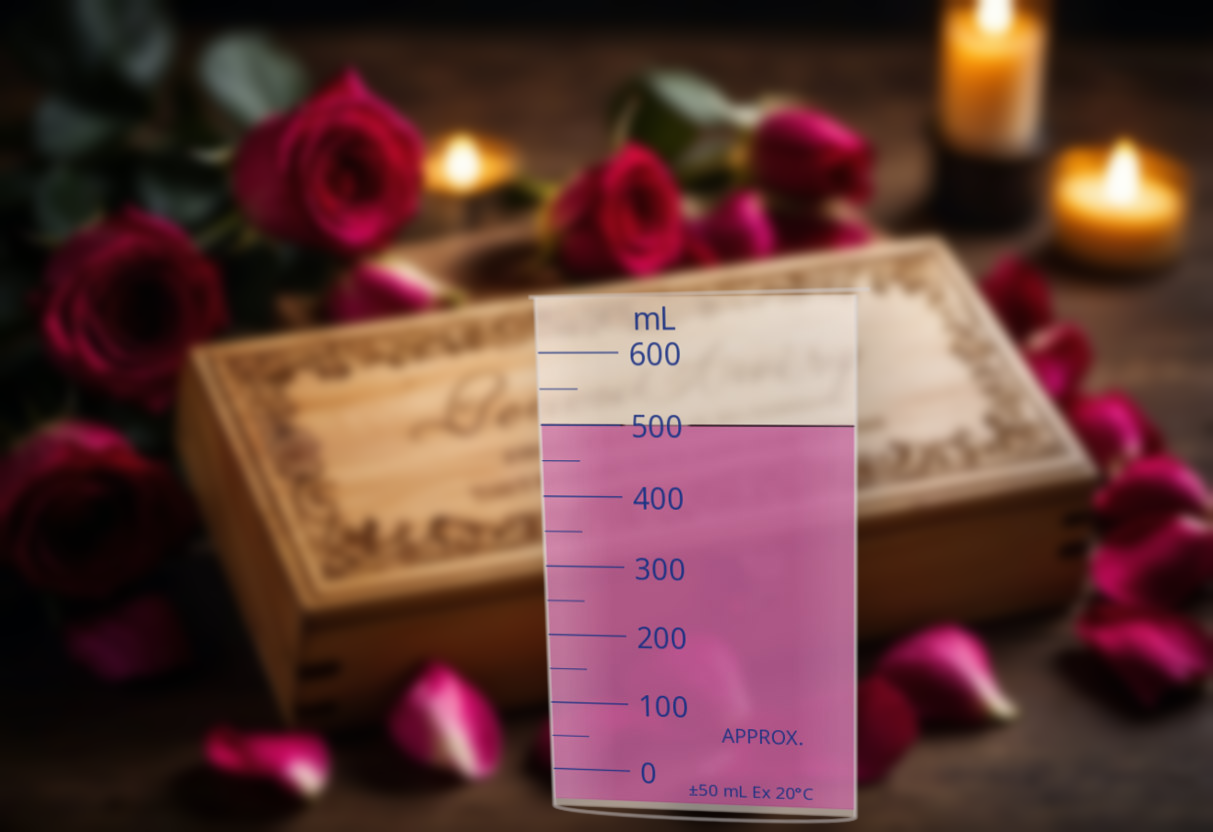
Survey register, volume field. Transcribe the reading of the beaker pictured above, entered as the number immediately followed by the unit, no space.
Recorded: 500mL
